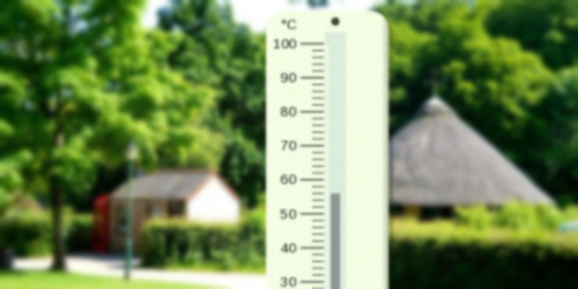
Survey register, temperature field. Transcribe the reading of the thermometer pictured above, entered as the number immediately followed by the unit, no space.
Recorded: 56°C
